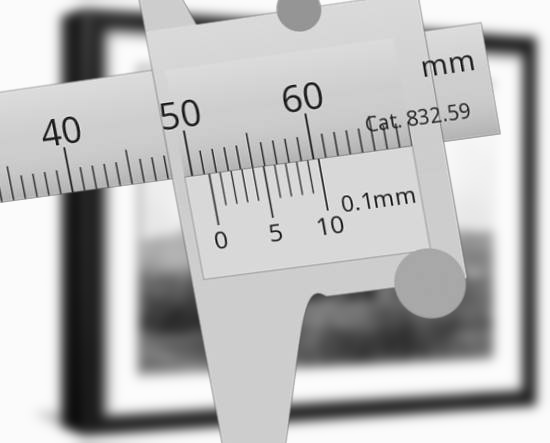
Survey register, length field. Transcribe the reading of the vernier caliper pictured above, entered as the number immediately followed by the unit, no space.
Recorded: 51.4mm
